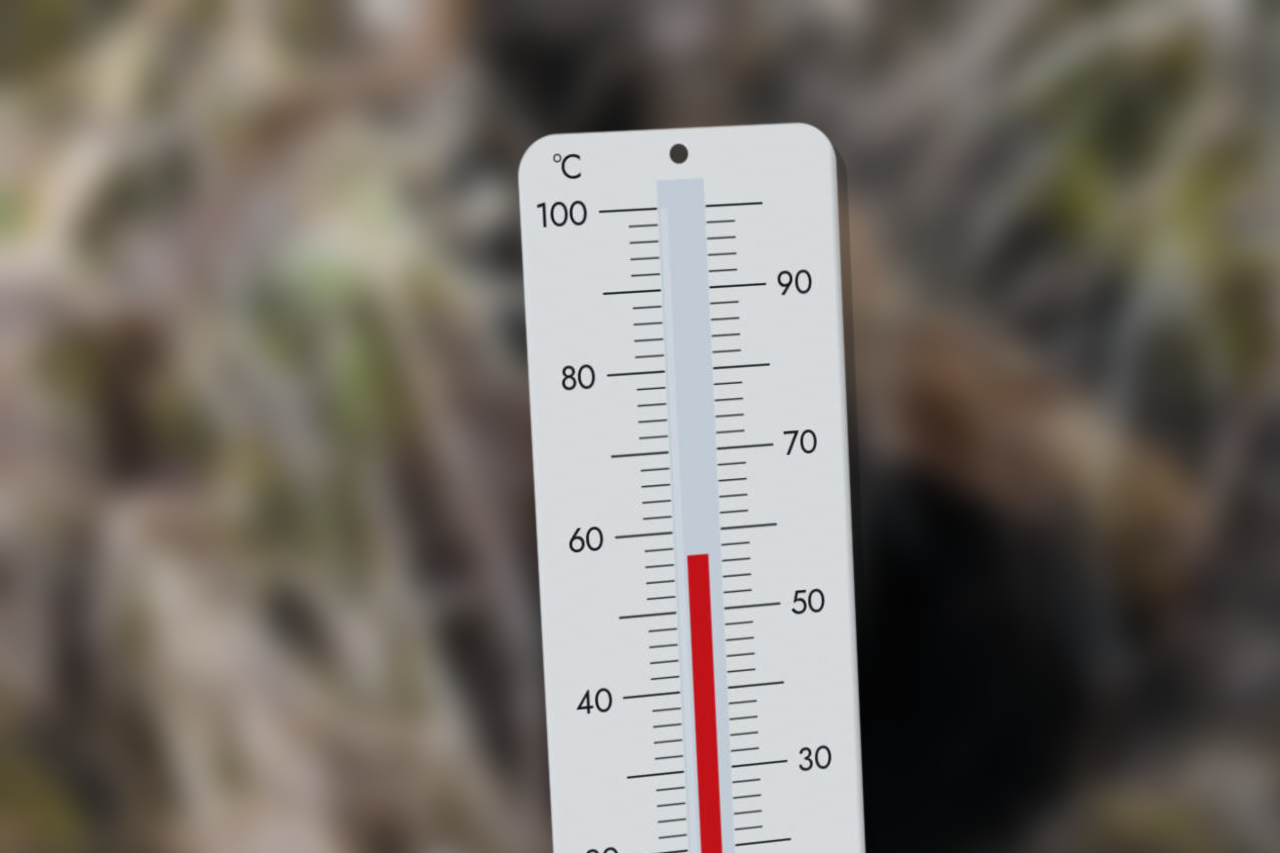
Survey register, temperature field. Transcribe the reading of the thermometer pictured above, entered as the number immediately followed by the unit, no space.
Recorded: 57°C
